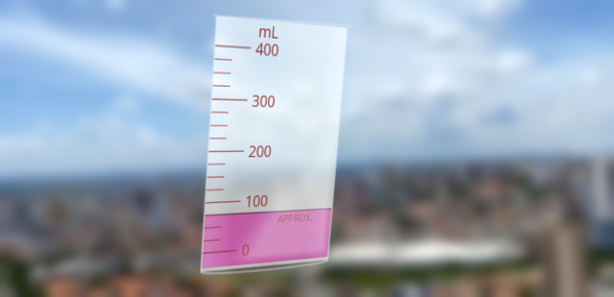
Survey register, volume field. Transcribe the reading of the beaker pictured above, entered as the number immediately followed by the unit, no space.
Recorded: 75mL
